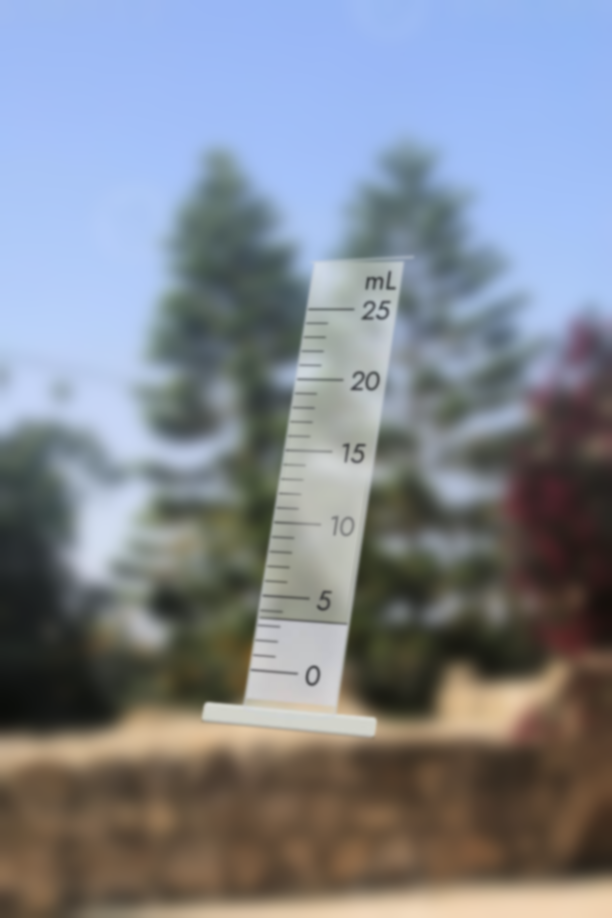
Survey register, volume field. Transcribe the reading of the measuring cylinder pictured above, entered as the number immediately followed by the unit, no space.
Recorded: 3.5mL
